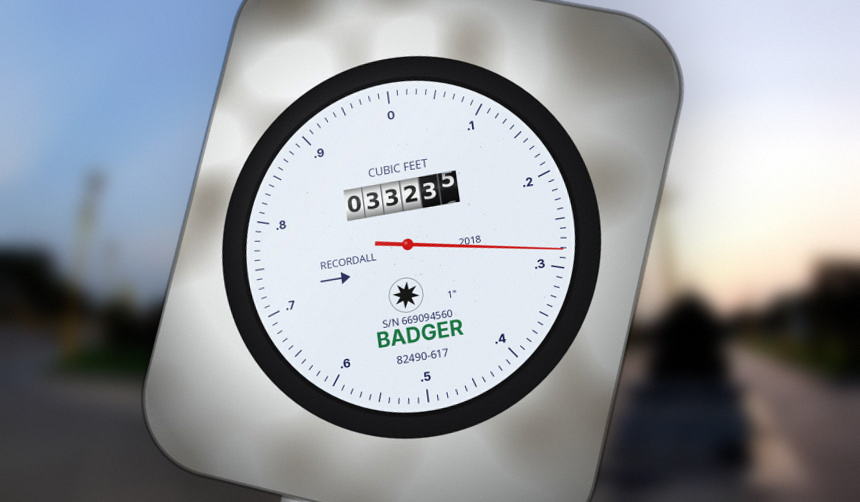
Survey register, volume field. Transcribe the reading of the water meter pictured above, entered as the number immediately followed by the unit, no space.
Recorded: 33235.28ft³
